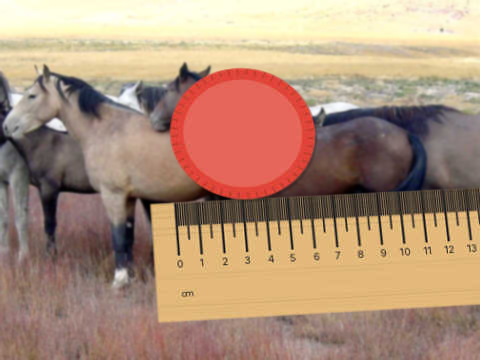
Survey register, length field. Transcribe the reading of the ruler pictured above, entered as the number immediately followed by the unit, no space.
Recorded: 6.5cm
